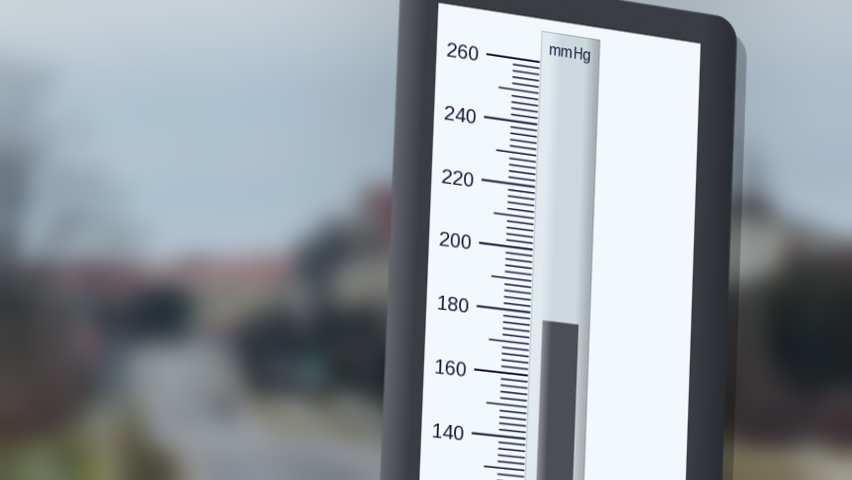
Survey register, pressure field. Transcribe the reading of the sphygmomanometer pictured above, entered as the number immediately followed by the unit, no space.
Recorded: 178mmHg
